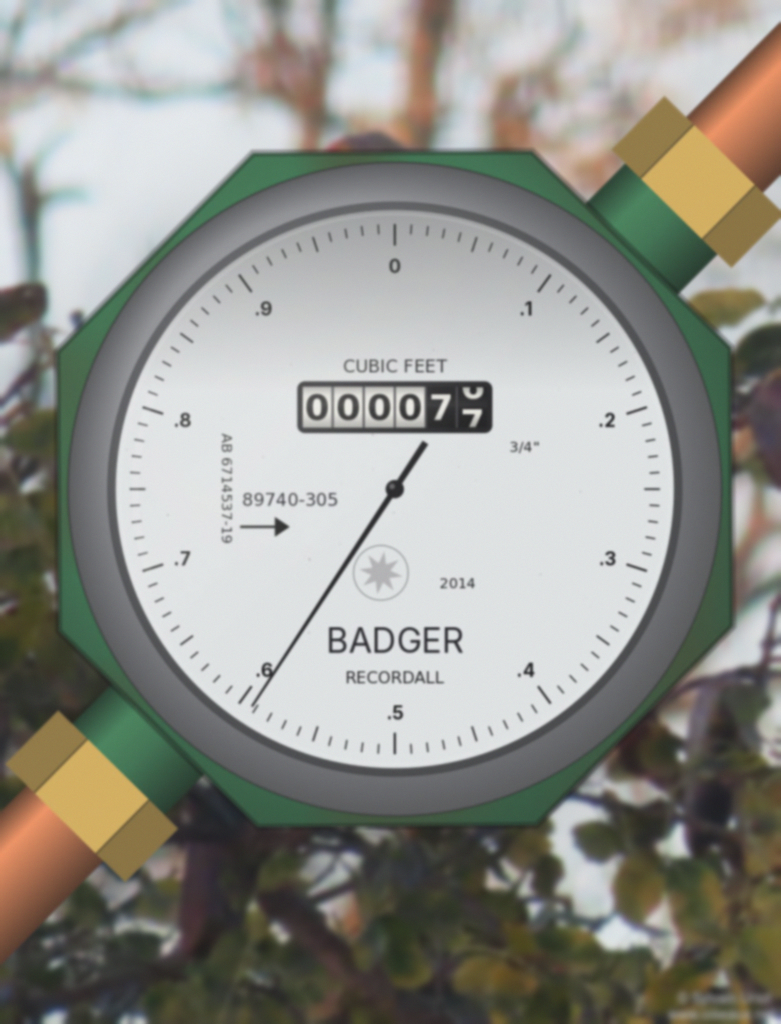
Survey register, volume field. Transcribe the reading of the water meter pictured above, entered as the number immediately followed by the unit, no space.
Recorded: 76.59ft³
